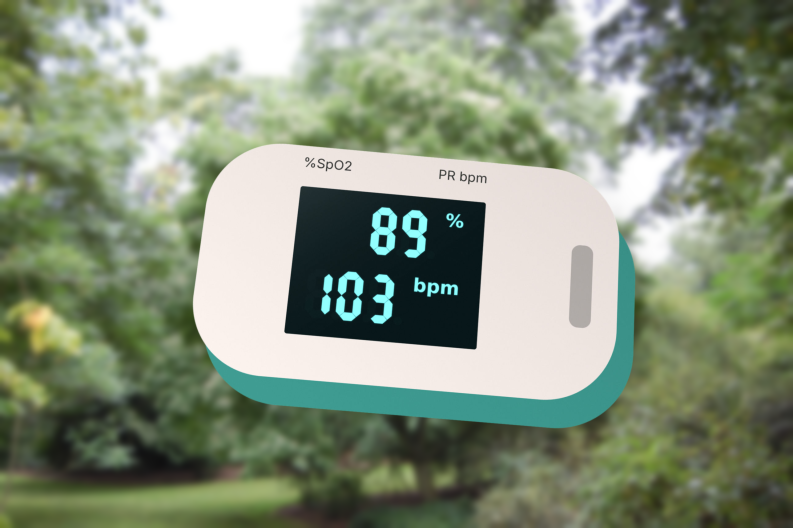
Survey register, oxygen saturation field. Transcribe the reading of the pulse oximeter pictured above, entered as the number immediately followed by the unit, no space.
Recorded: 89%
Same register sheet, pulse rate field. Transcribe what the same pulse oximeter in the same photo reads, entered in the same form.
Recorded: 103bpm
